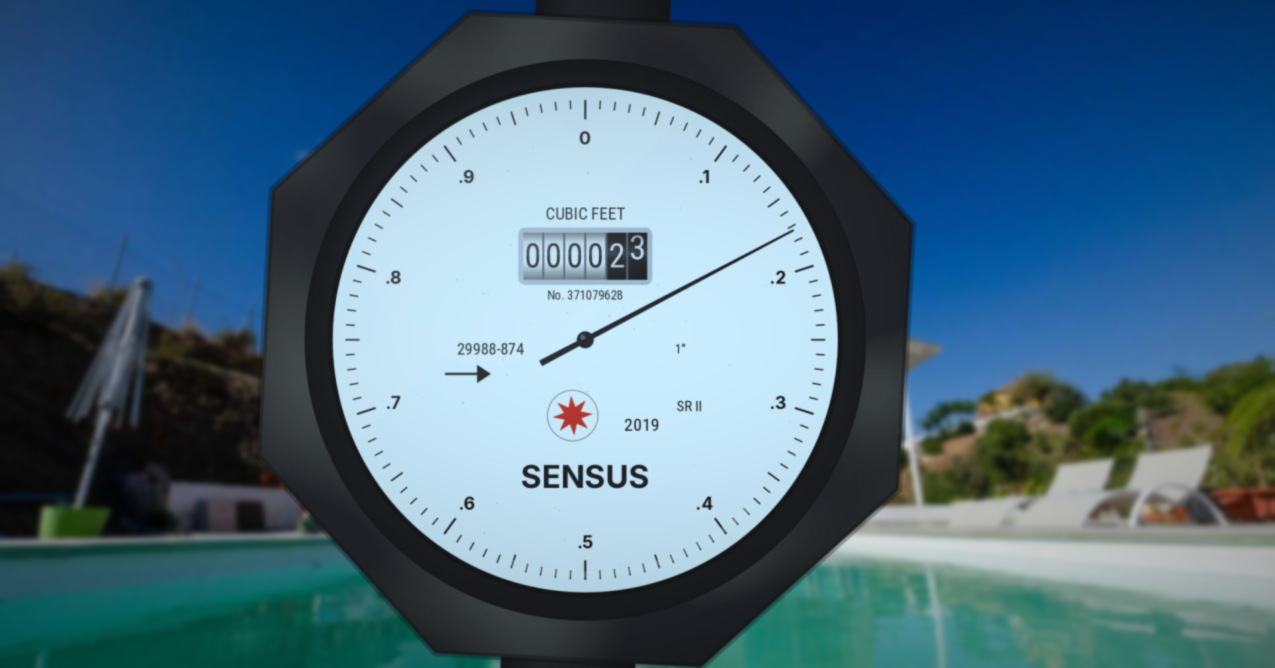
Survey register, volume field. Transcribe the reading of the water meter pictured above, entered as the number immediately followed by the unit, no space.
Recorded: 23.17ft³
